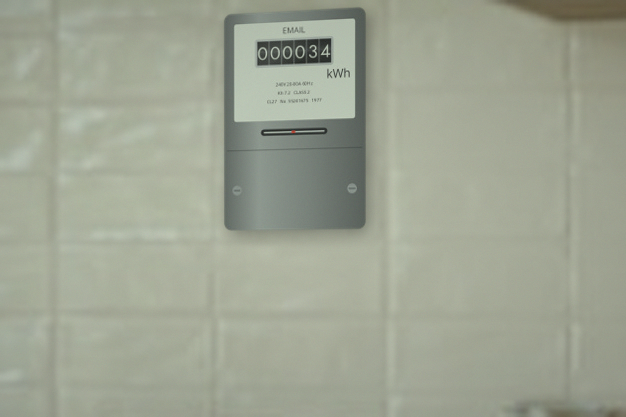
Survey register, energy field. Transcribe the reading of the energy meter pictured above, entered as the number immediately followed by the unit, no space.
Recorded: 34kWh
